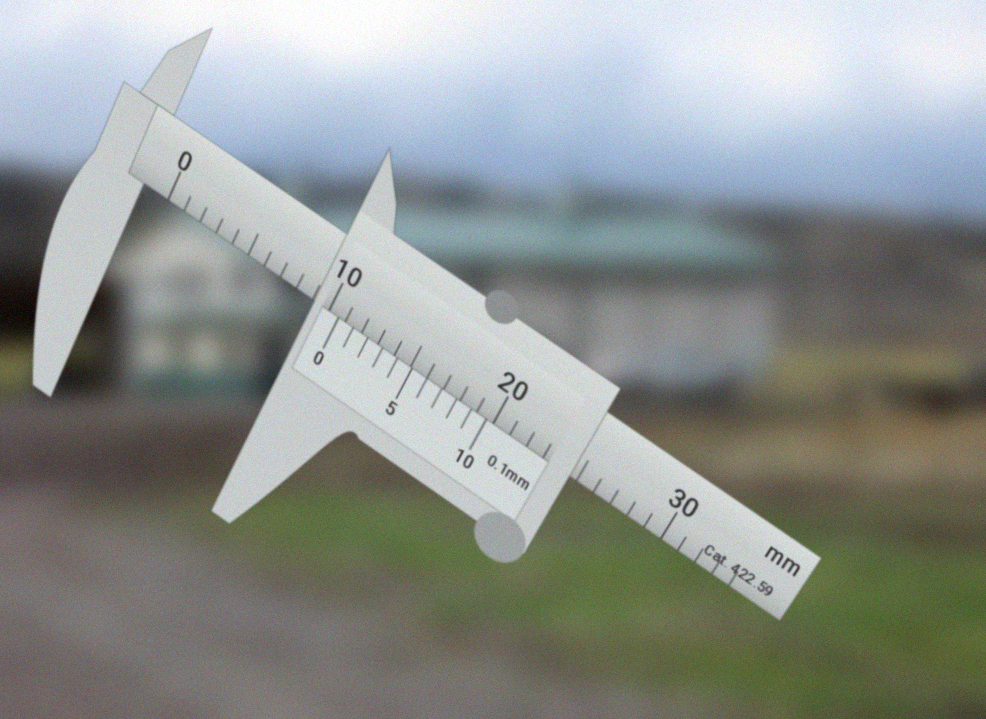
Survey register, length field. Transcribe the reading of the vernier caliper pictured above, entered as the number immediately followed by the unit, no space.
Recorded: 10.6mm
